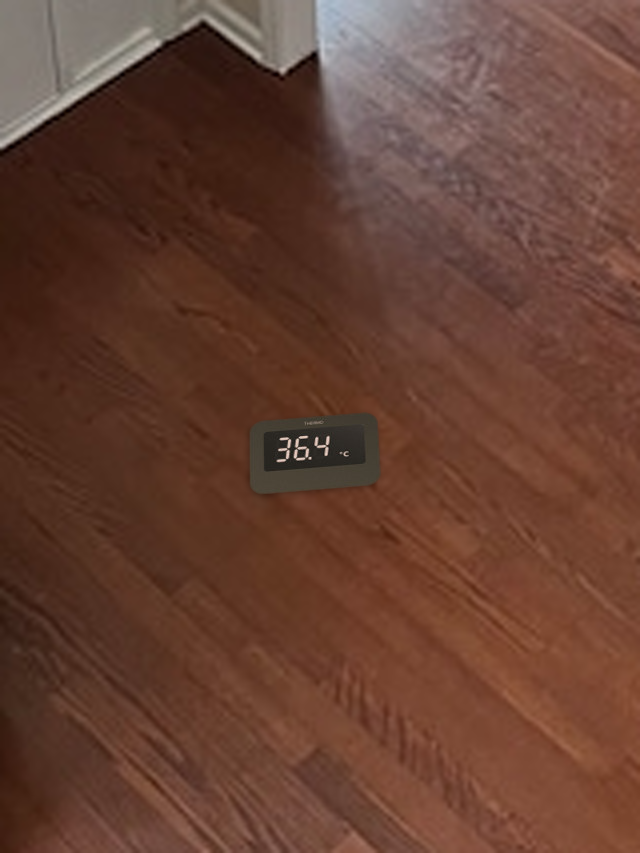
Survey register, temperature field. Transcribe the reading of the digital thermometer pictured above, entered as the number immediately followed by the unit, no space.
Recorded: 36.4°C
